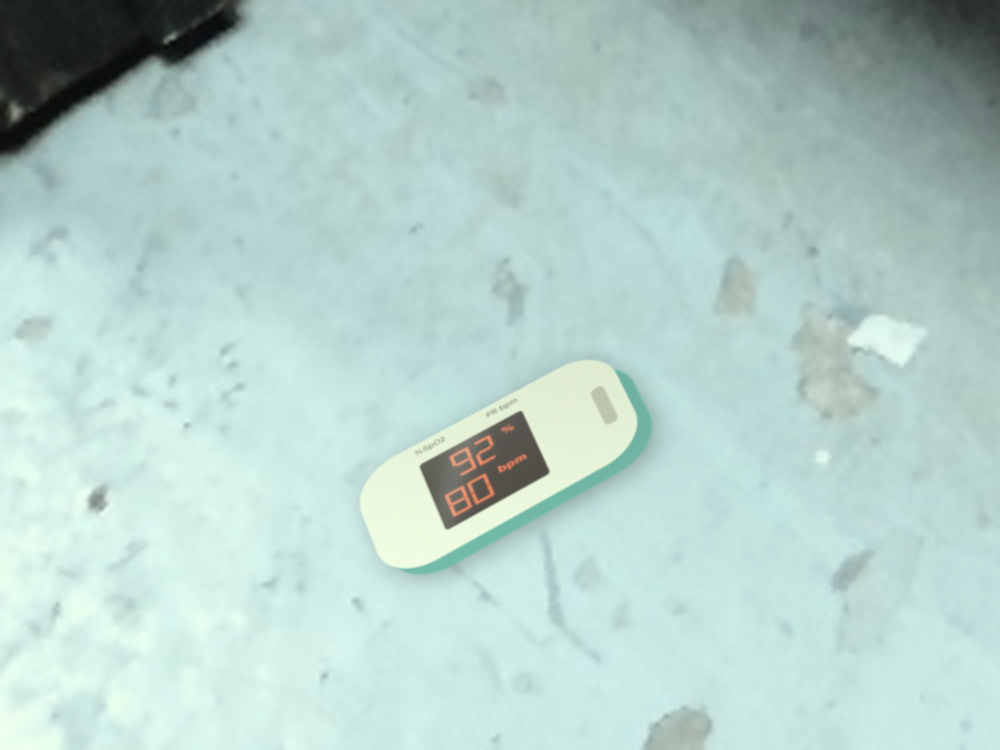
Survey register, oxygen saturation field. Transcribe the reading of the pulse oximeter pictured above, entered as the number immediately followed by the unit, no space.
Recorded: 92%
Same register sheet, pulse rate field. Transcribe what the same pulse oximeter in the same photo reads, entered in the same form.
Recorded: 80bpm
